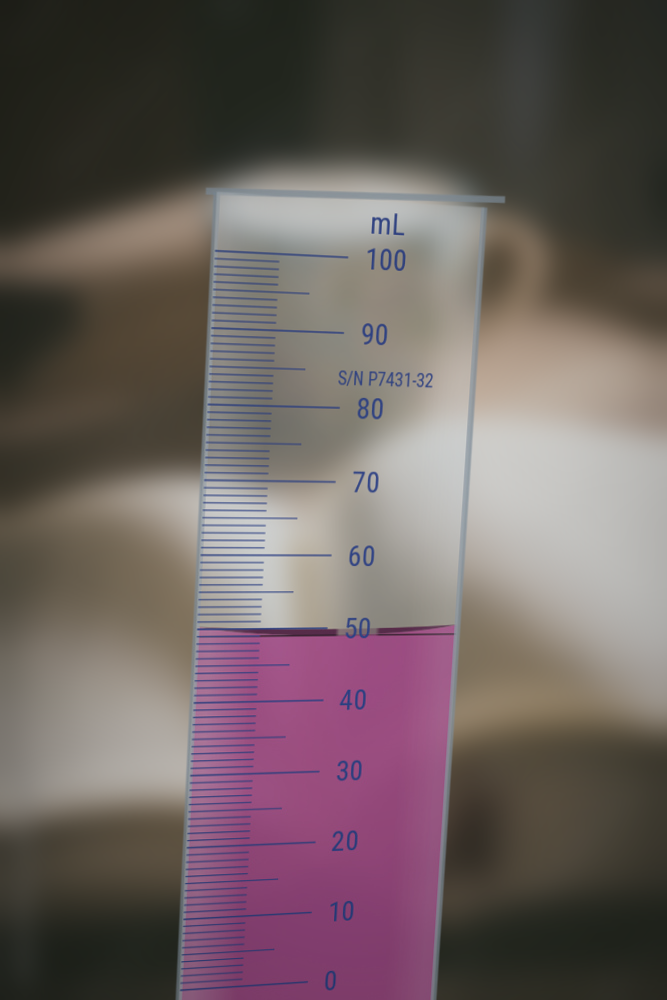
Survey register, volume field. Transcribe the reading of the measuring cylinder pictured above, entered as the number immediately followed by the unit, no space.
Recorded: 49mL
